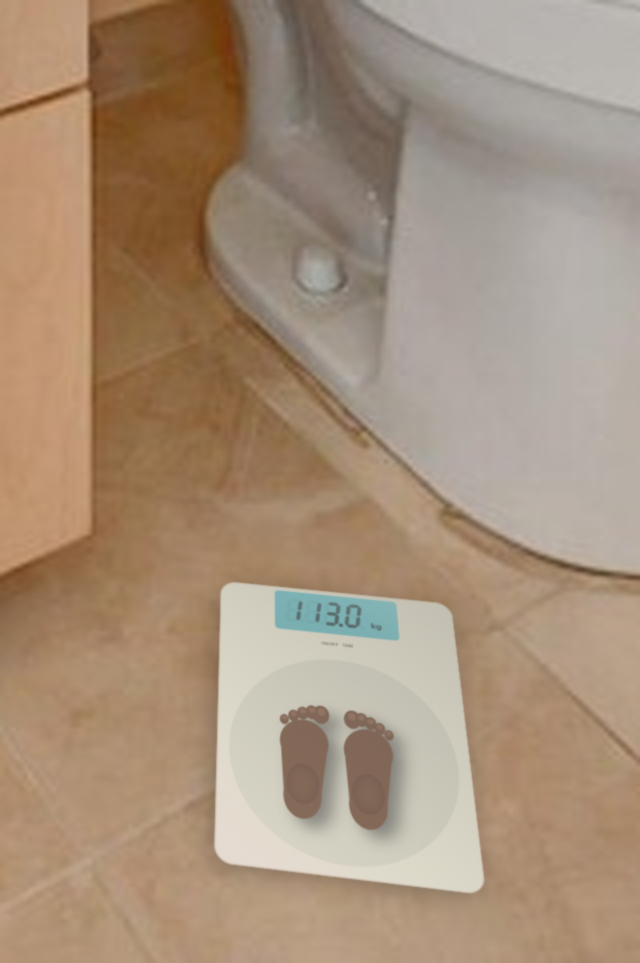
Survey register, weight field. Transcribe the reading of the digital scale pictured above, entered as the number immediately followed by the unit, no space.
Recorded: 113.0kg
